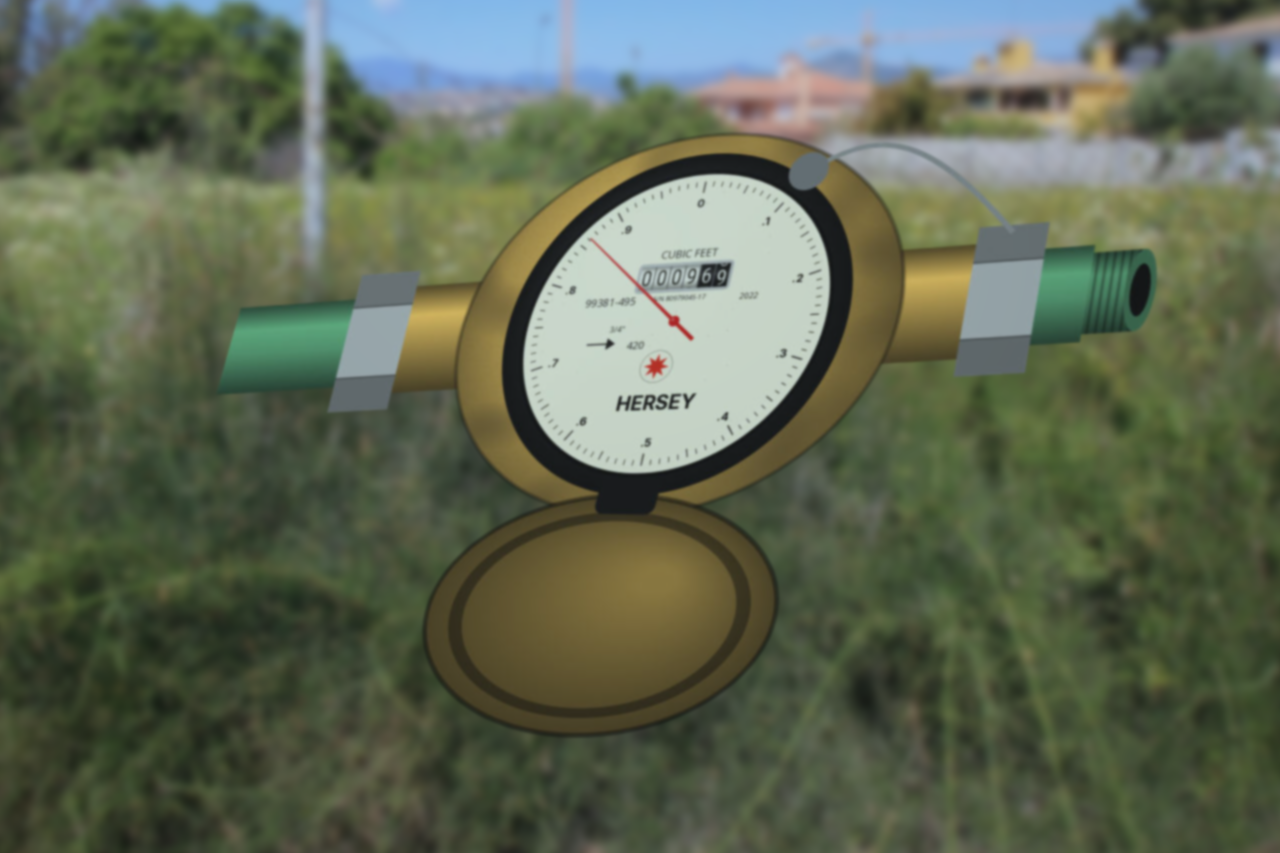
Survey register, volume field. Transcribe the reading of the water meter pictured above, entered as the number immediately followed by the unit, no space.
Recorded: 968.86ft³
